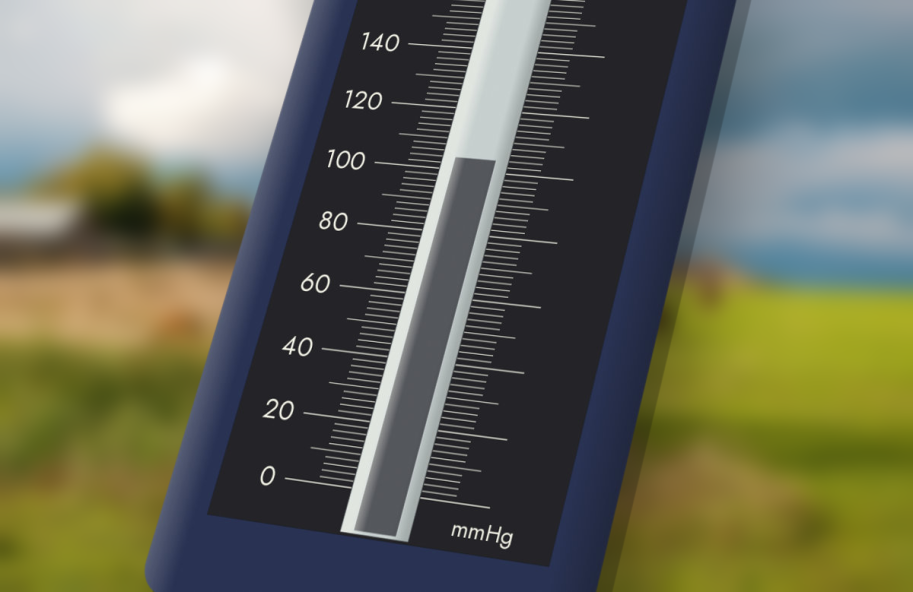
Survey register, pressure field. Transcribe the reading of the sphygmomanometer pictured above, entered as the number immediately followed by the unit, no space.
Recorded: 104mmHg
